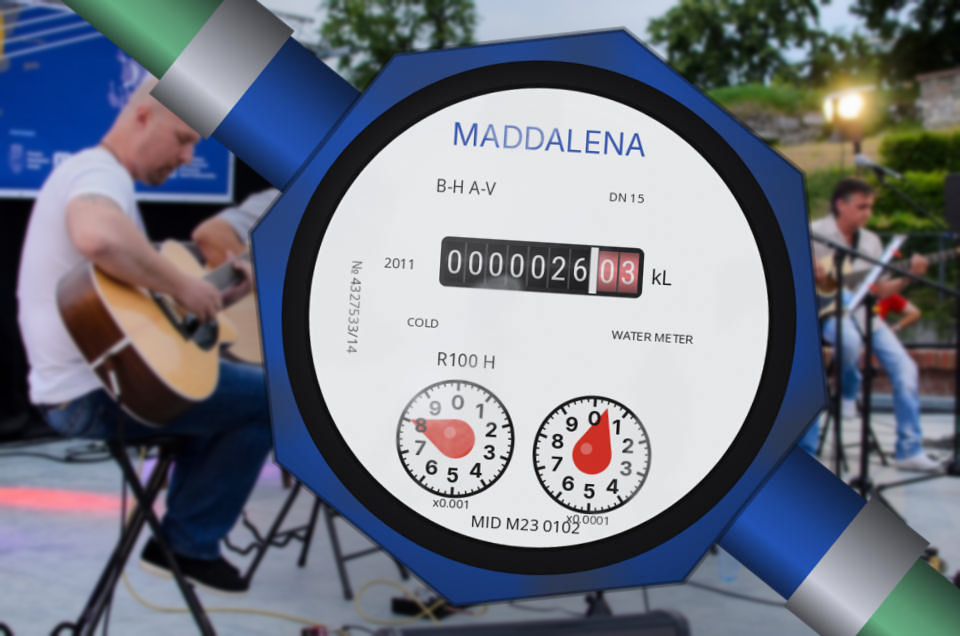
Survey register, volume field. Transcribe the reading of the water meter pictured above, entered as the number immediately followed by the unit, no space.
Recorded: 26.0380kL
